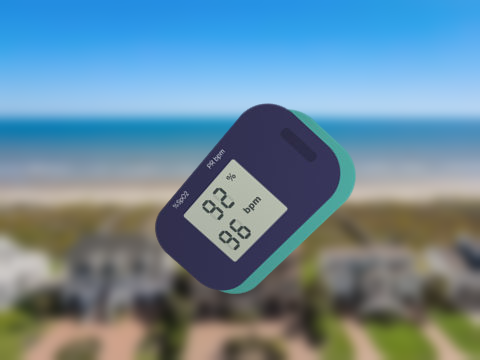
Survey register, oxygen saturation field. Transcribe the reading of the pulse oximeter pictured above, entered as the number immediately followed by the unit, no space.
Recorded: 92%
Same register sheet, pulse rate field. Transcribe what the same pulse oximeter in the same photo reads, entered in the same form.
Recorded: 96bpm
